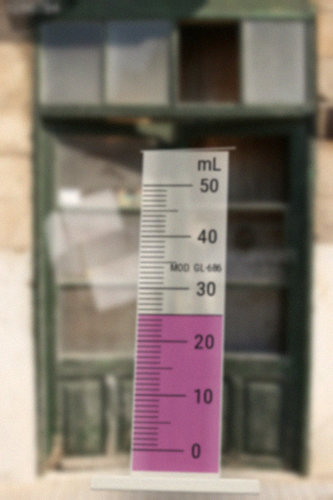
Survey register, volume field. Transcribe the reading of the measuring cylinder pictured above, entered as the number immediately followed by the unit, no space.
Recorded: 25mL
